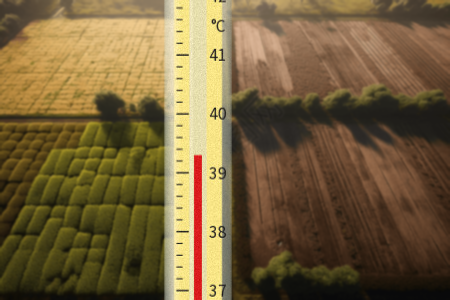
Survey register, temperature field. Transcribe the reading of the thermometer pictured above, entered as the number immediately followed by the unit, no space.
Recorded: 39.3°C
